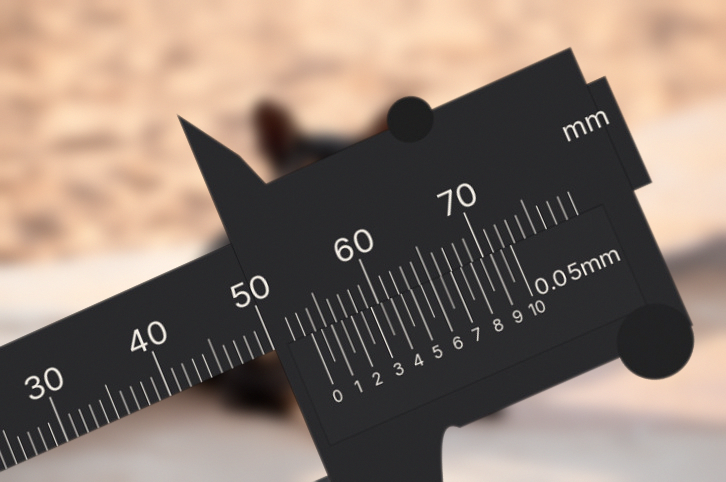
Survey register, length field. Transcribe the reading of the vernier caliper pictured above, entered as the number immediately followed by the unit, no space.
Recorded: 53.6mm
